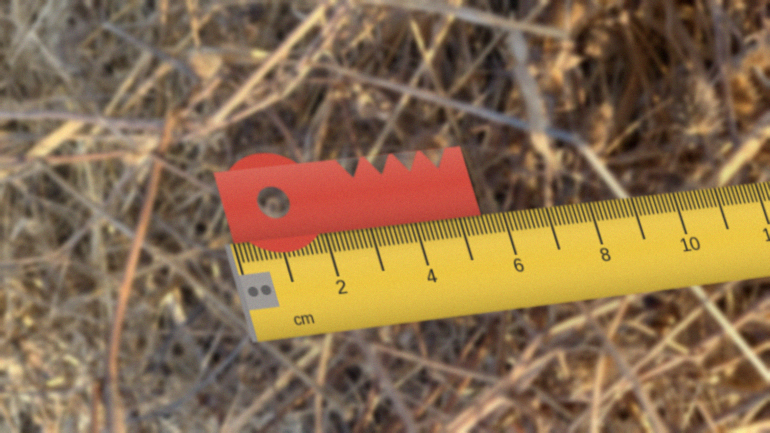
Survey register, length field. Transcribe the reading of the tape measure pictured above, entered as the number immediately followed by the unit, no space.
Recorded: 5.5cm
